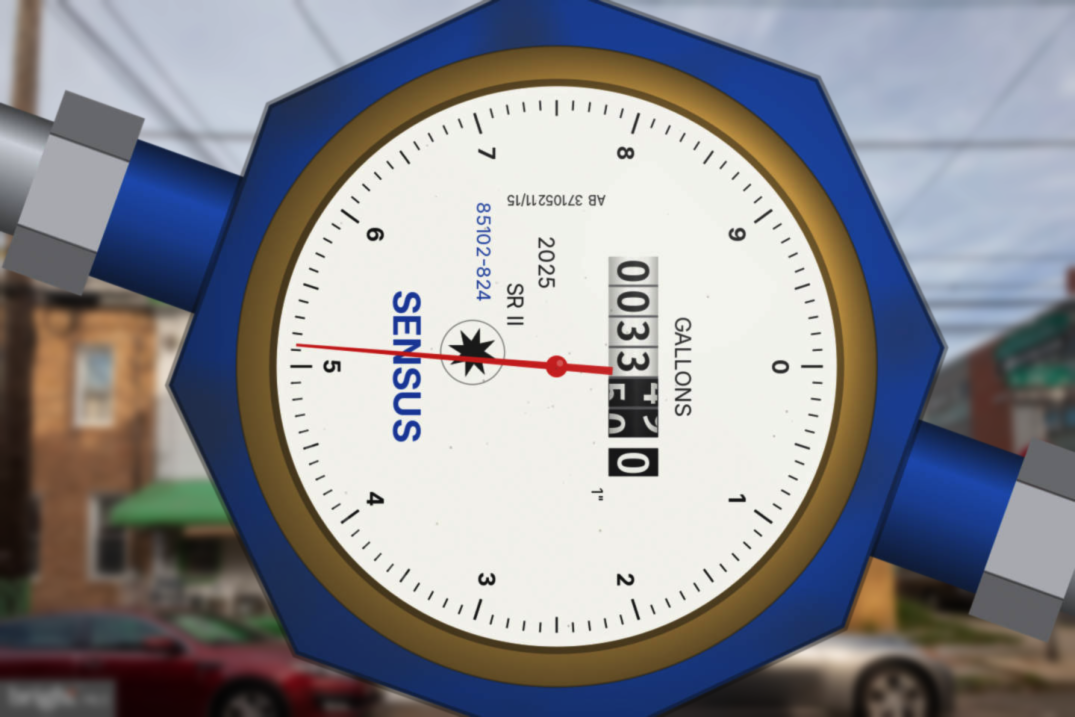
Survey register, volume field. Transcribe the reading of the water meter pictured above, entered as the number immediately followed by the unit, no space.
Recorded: 33495.1gal
